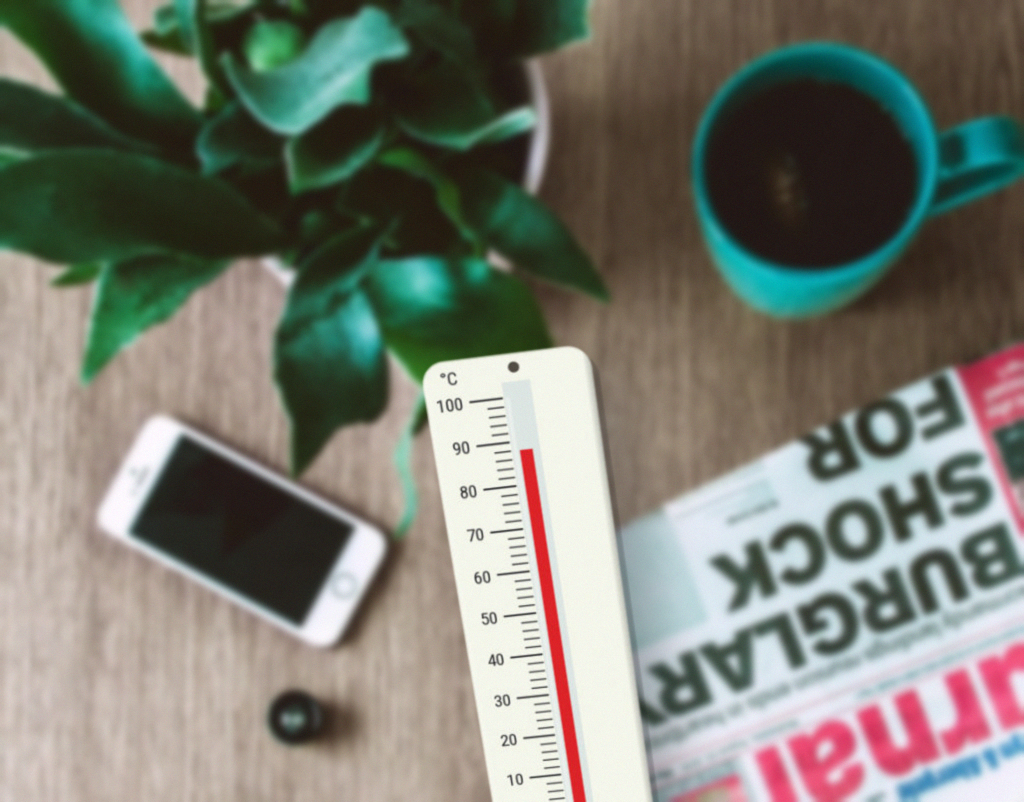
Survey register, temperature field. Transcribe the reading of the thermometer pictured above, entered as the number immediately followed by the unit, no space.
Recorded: 88°C
